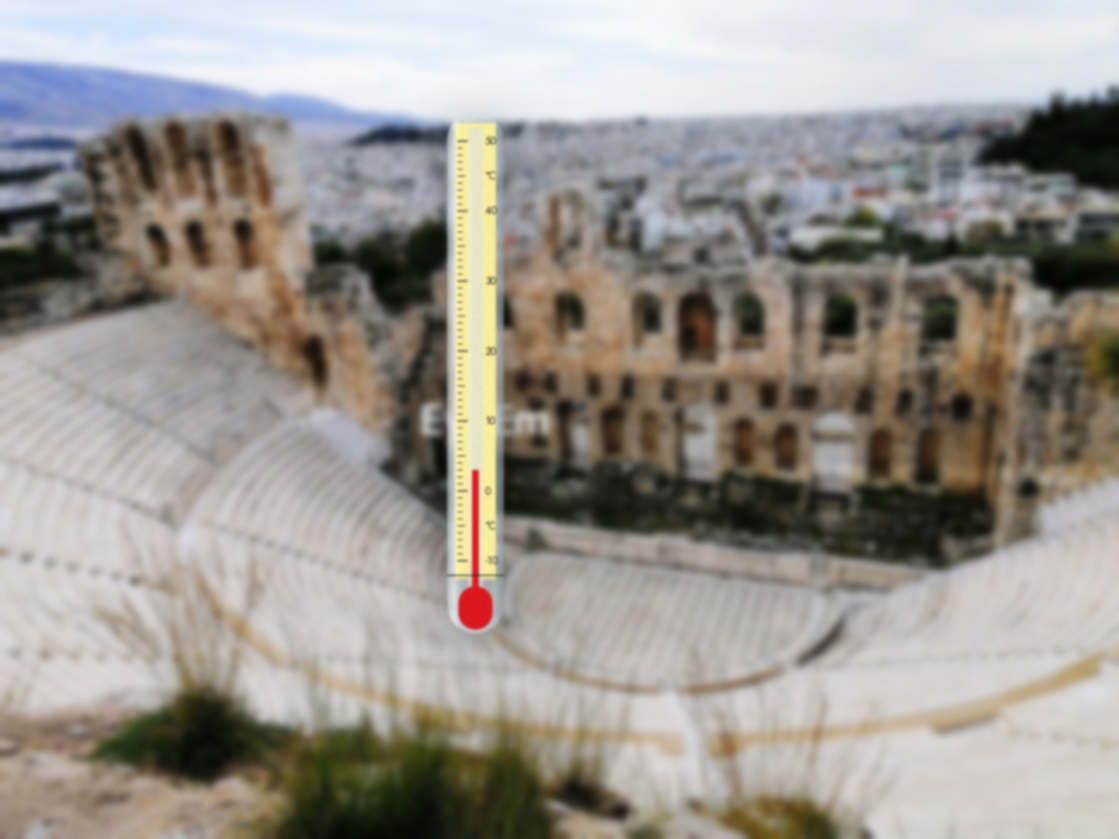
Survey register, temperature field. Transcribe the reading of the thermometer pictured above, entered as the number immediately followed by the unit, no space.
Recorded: 3°C
